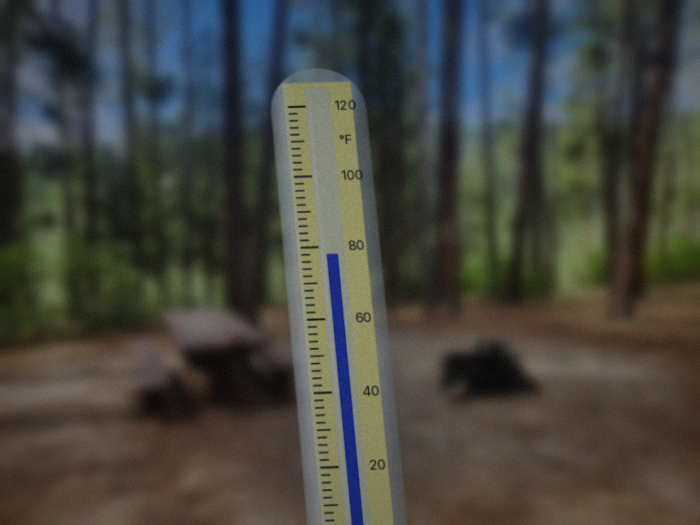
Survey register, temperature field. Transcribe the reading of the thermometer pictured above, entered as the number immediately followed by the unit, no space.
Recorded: 78°F
